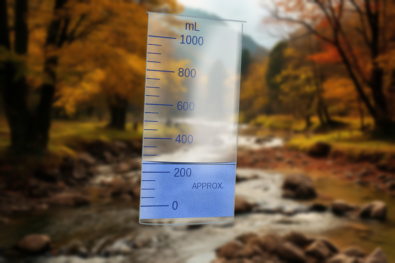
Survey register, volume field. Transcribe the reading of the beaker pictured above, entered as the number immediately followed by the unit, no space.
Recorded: 250mL
